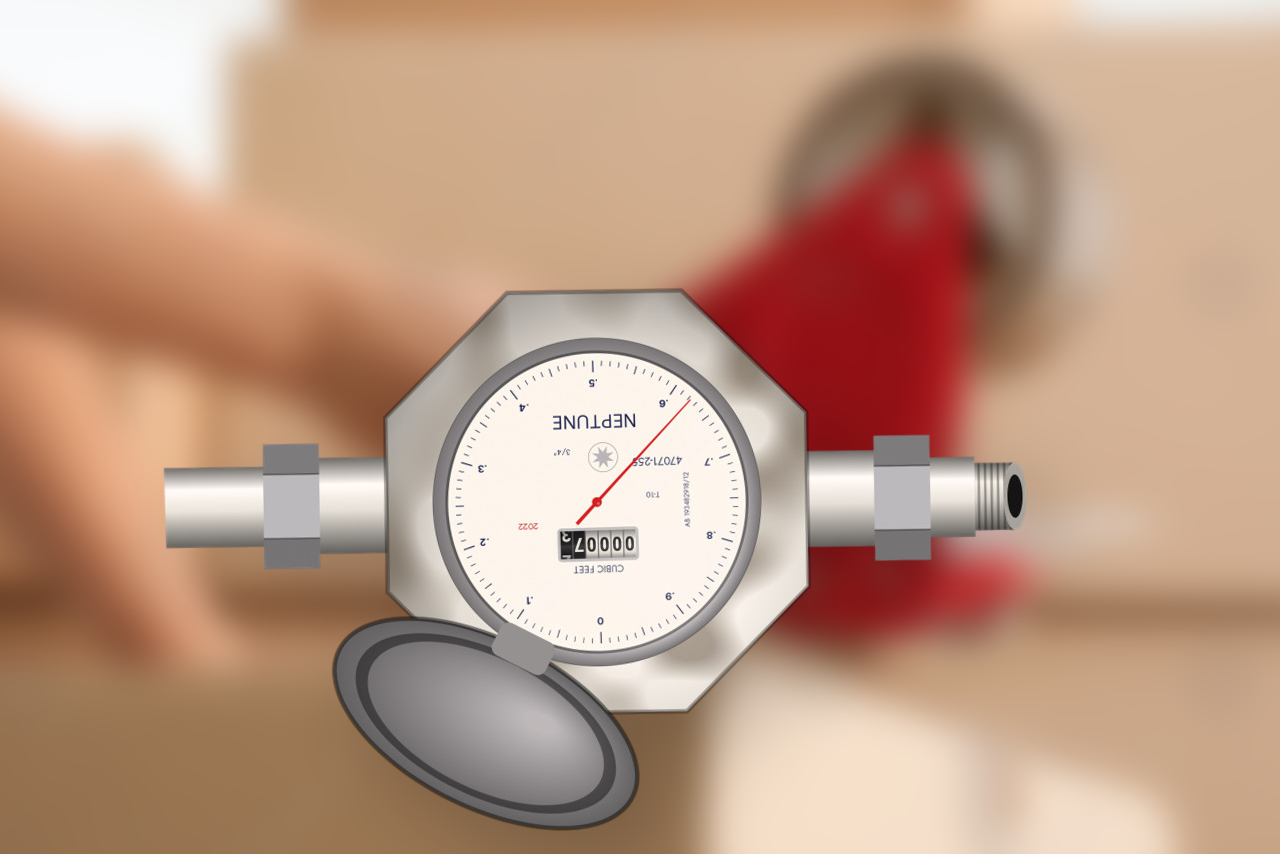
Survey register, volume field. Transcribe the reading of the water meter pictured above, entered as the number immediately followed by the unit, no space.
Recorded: 72.62ft³
